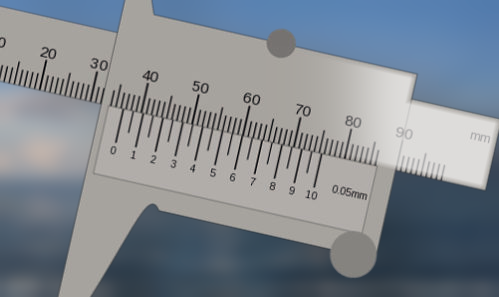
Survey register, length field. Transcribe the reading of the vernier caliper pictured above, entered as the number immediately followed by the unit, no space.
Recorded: 36.5mm
